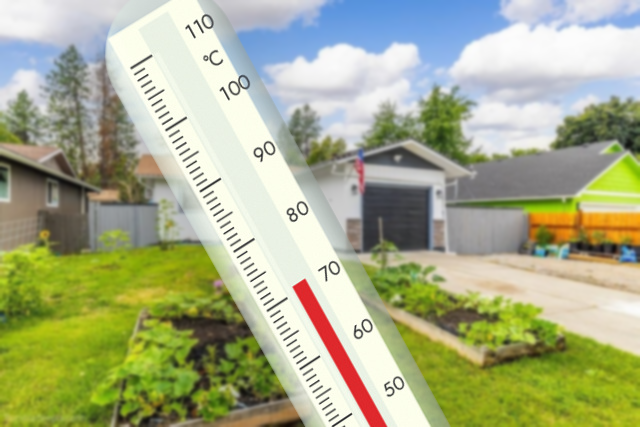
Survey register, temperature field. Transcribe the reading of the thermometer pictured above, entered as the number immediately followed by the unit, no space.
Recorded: 71°C
